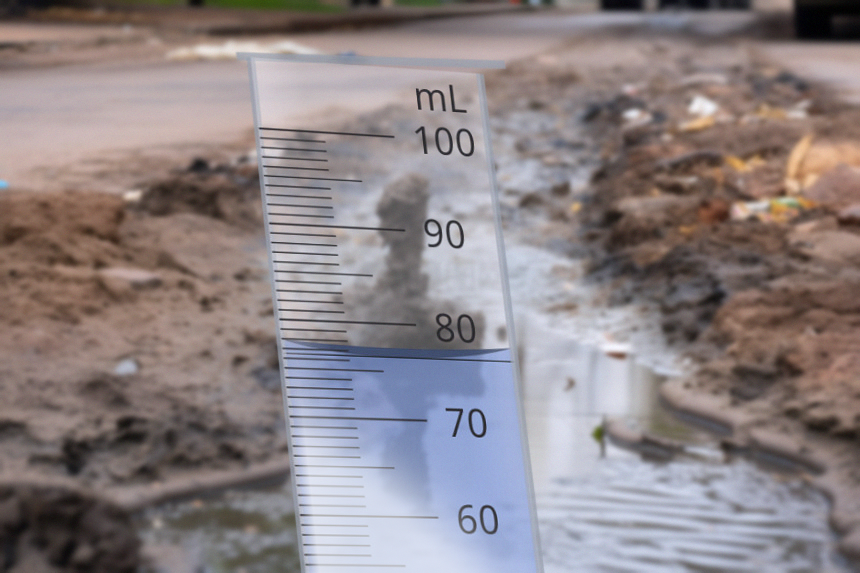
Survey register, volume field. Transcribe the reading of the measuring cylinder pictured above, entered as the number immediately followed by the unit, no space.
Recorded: 76.5mL
